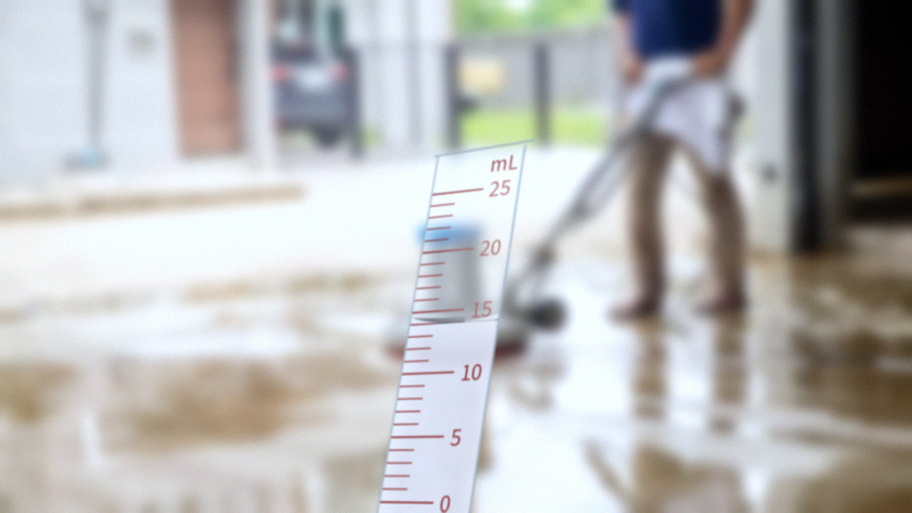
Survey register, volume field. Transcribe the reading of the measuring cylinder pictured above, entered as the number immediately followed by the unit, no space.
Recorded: 14mL
